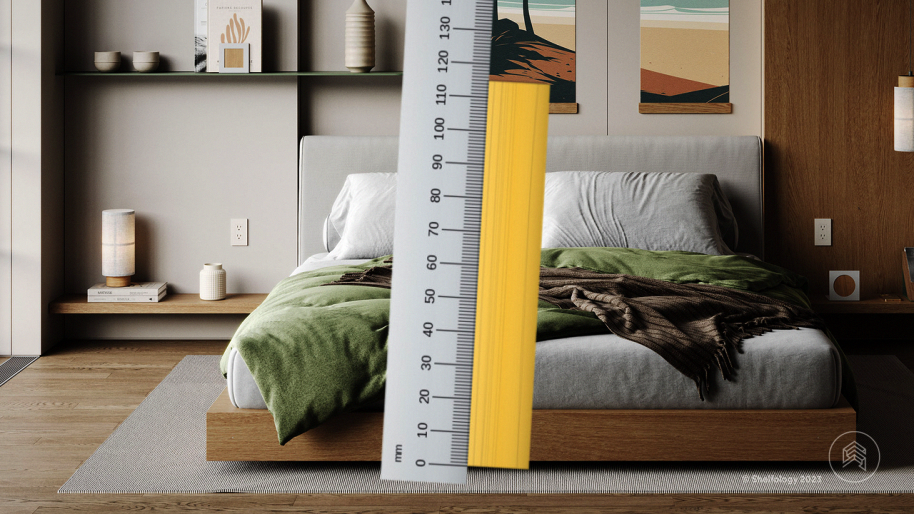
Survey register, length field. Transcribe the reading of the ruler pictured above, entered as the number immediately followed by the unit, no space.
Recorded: 115mm
